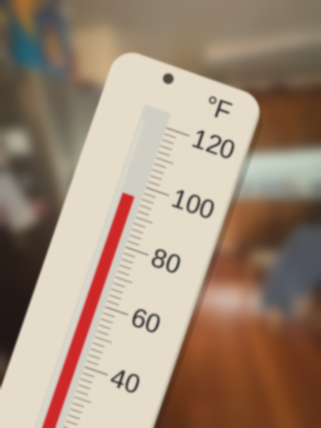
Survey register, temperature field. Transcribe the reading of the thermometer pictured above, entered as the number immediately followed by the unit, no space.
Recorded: 96°F
